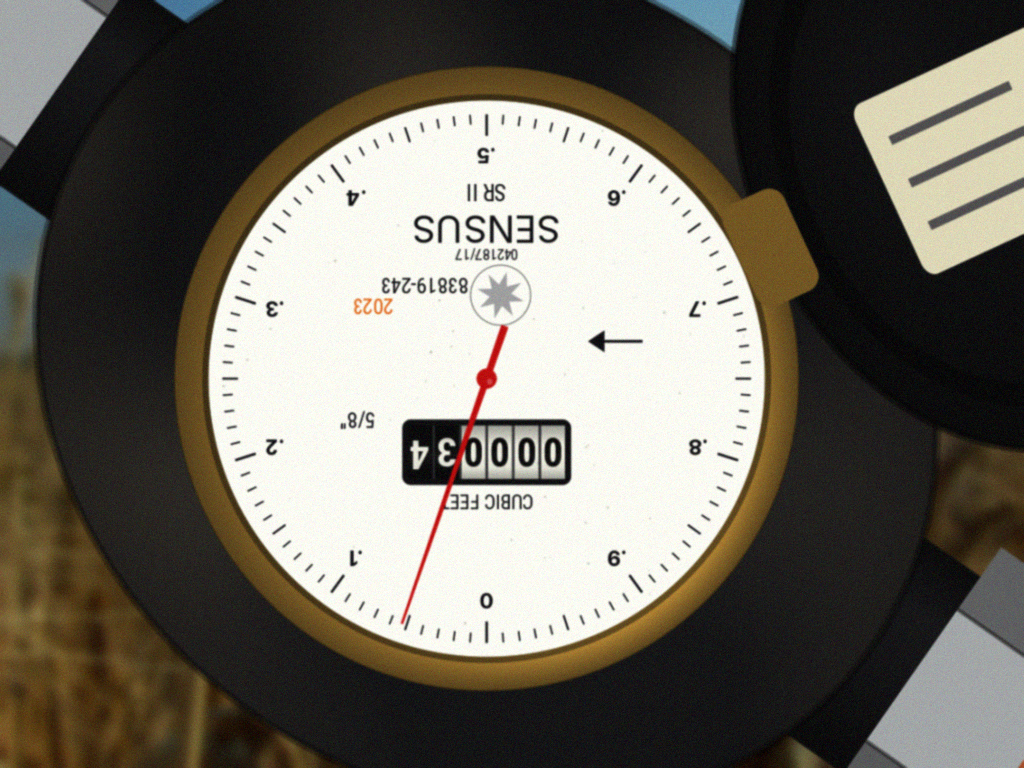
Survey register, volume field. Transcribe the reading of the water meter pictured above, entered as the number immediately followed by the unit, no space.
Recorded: 34.05ft³
